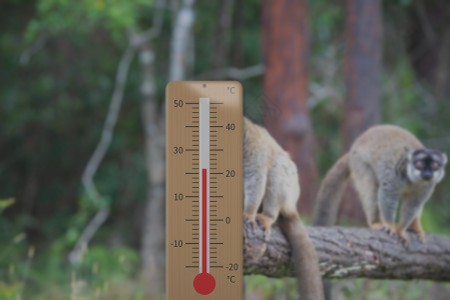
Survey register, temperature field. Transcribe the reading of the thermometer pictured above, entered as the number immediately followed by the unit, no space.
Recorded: 22°C
